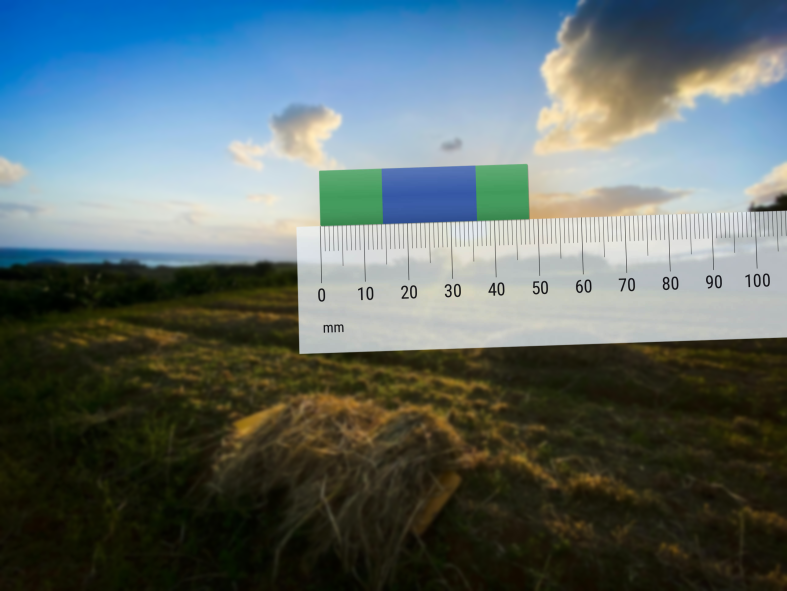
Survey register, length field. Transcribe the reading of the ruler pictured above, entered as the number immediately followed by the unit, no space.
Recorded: 48mm
